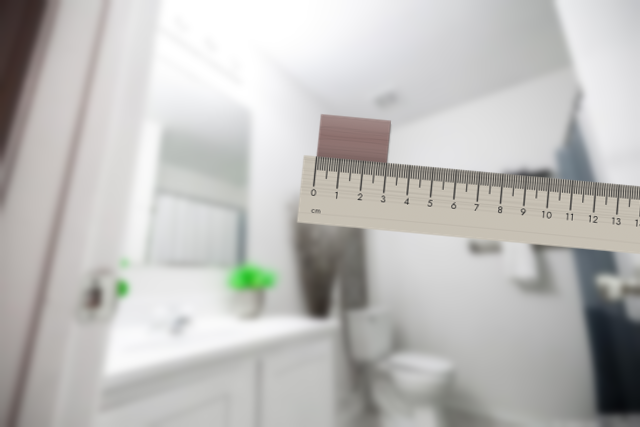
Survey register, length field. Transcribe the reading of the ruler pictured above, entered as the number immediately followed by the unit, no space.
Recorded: 3cm
